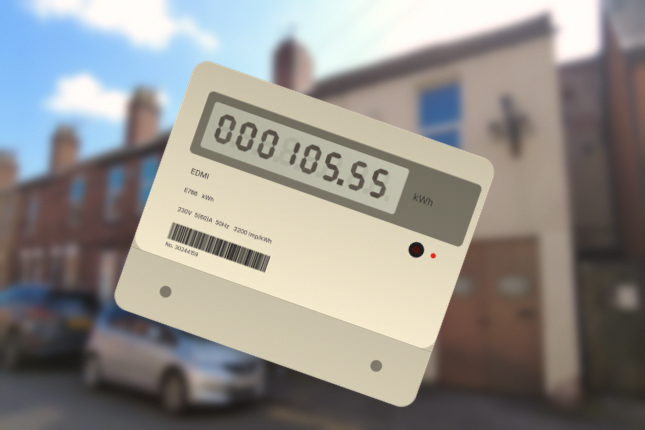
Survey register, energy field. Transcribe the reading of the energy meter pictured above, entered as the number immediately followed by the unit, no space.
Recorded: 105.55kWh
